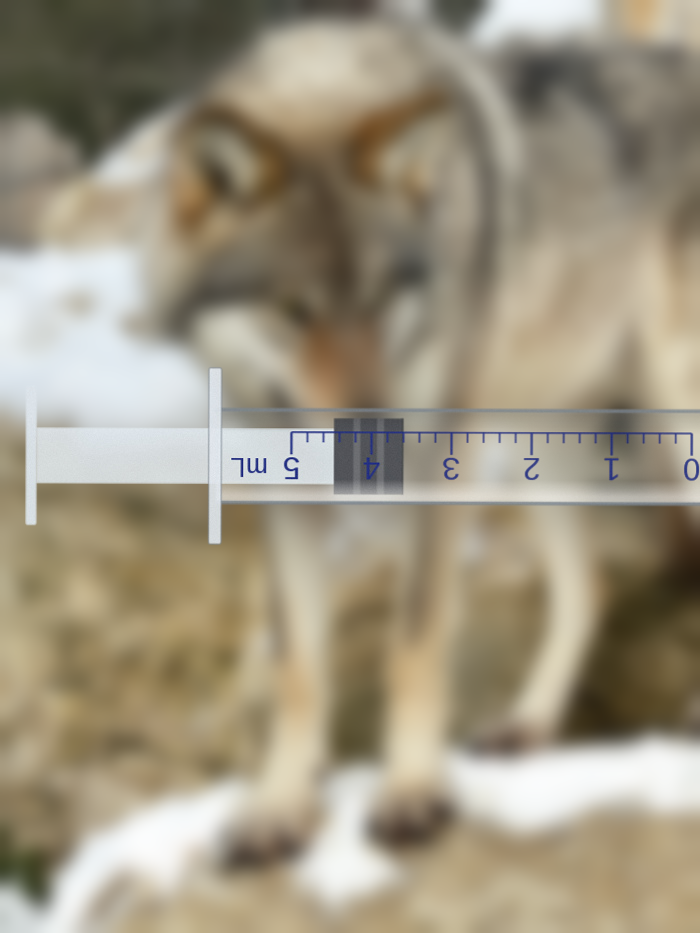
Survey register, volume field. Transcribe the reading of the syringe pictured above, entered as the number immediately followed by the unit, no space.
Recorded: 3.6mL
